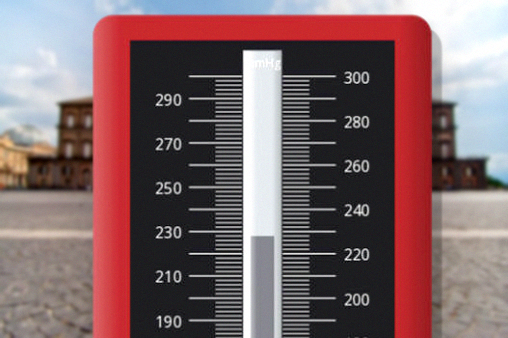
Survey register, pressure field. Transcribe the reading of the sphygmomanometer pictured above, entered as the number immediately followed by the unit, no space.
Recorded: 228mmHg
